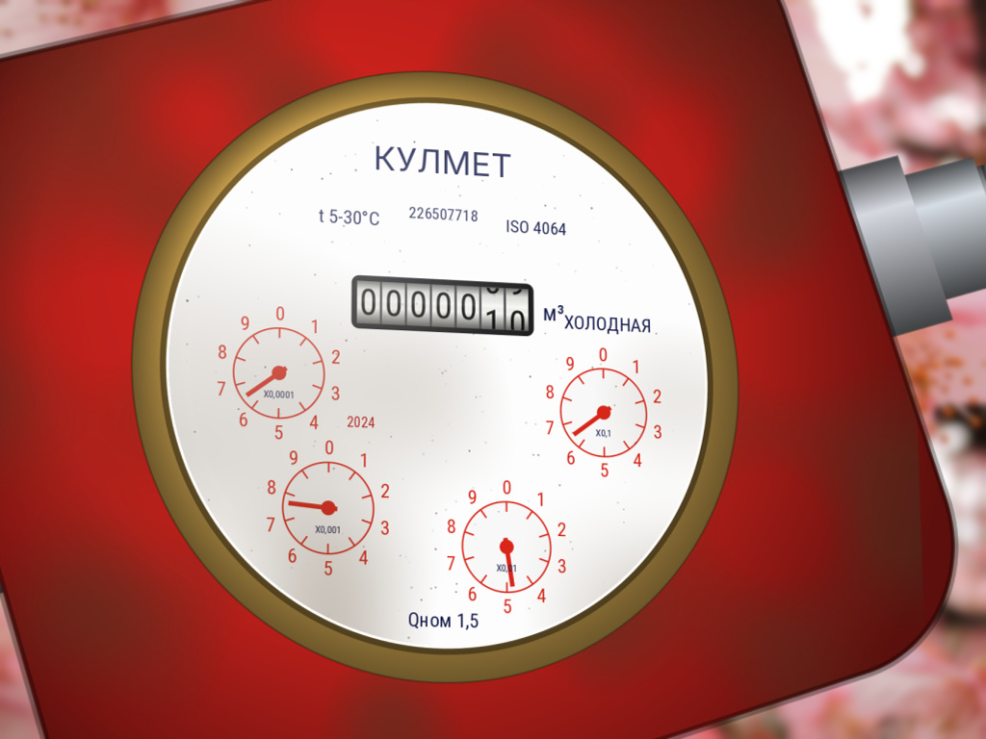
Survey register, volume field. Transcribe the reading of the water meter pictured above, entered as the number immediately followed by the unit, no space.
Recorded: 9.6476m³
